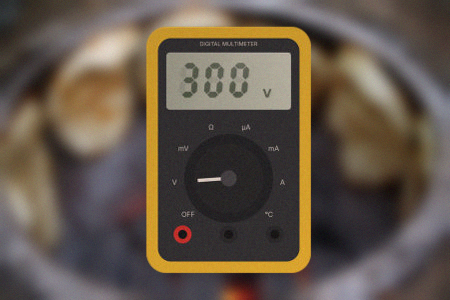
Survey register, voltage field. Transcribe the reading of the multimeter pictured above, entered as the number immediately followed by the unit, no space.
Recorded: 300V
